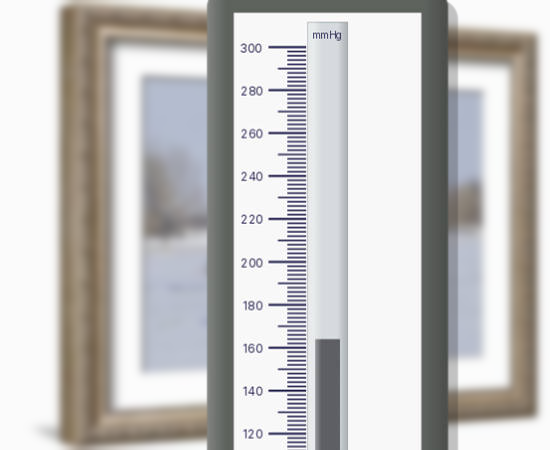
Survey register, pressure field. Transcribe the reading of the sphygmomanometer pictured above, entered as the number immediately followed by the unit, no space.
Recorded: 164mmHg
